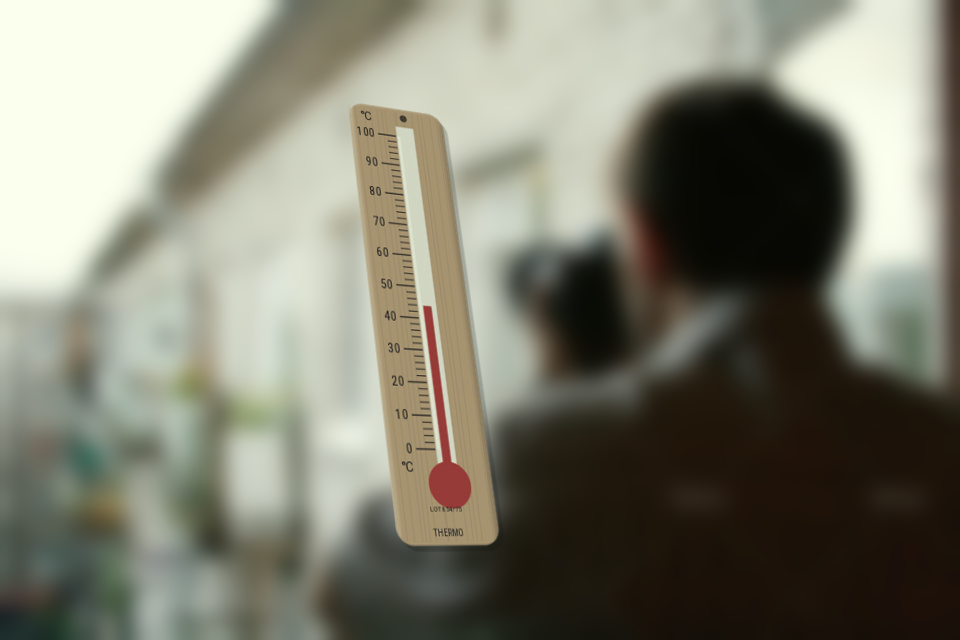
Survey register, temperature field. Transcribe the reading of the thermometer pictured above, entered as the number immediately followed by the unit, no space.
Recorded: 44°C
